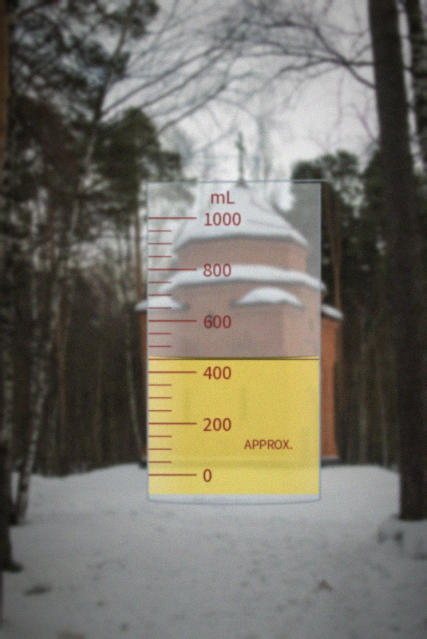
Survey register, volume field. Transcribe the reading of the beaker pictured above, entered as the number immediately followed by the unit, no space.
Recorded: 450mL
